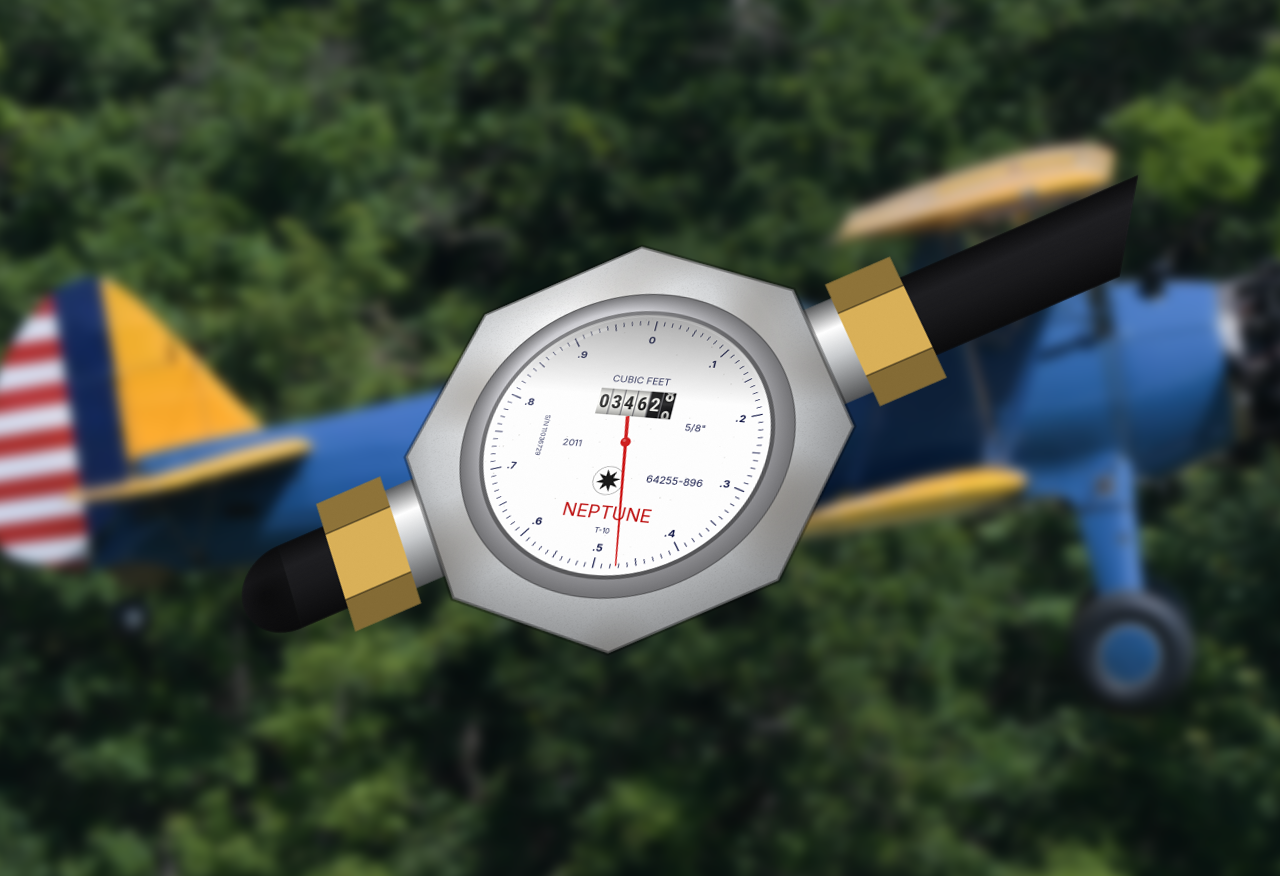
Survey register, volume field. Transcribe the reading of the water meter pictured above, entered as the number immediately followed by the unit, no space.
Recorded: 34628.47ft³
